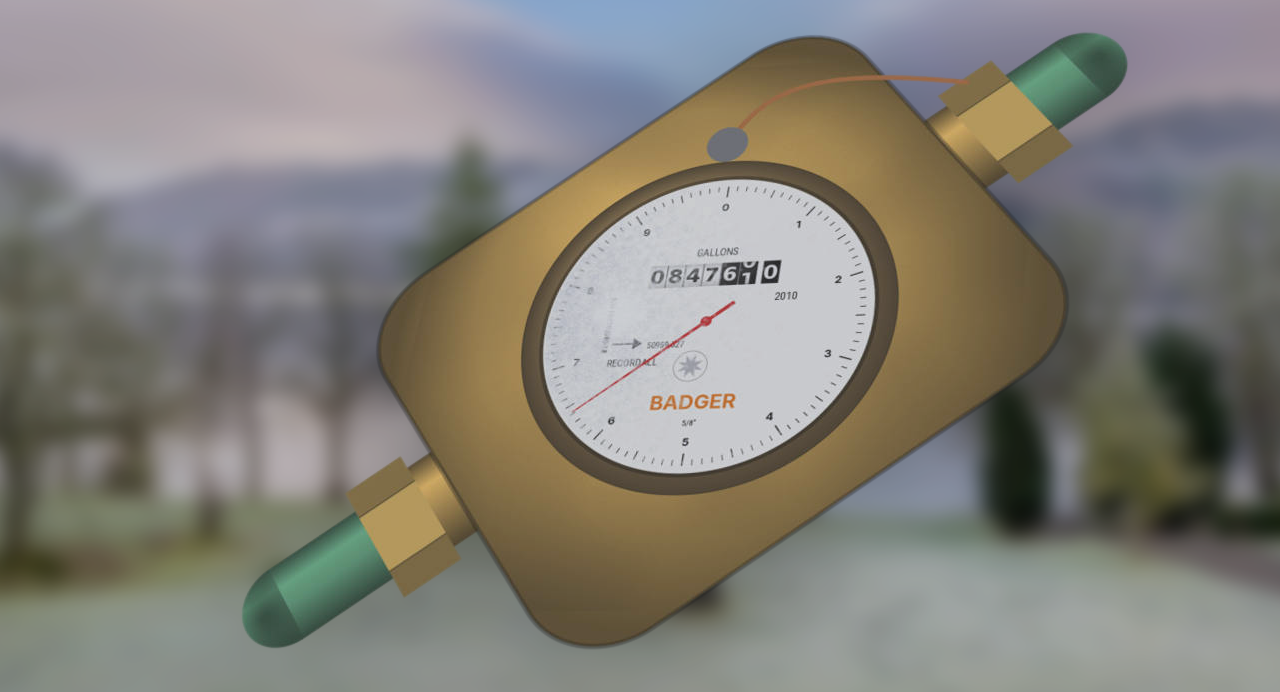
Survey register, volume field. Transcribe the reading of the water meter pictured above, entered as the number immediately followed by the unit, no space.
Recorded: 847606.4gal
